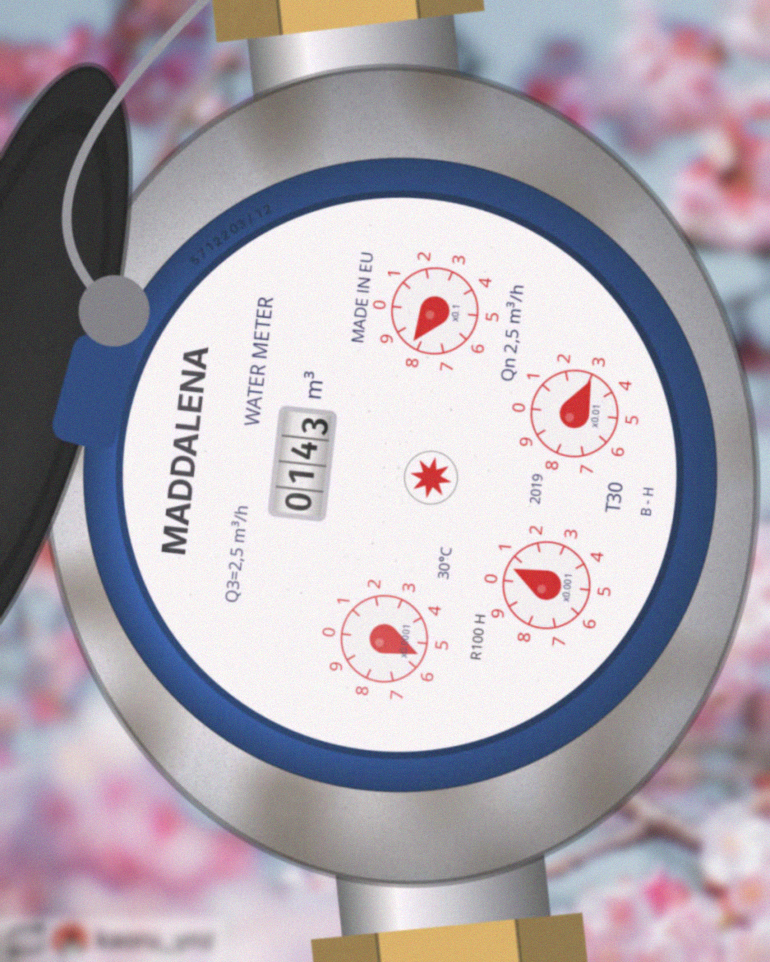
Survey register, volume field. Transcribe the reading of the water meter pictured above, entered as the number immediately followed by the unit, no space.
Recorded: 142.8305m³
